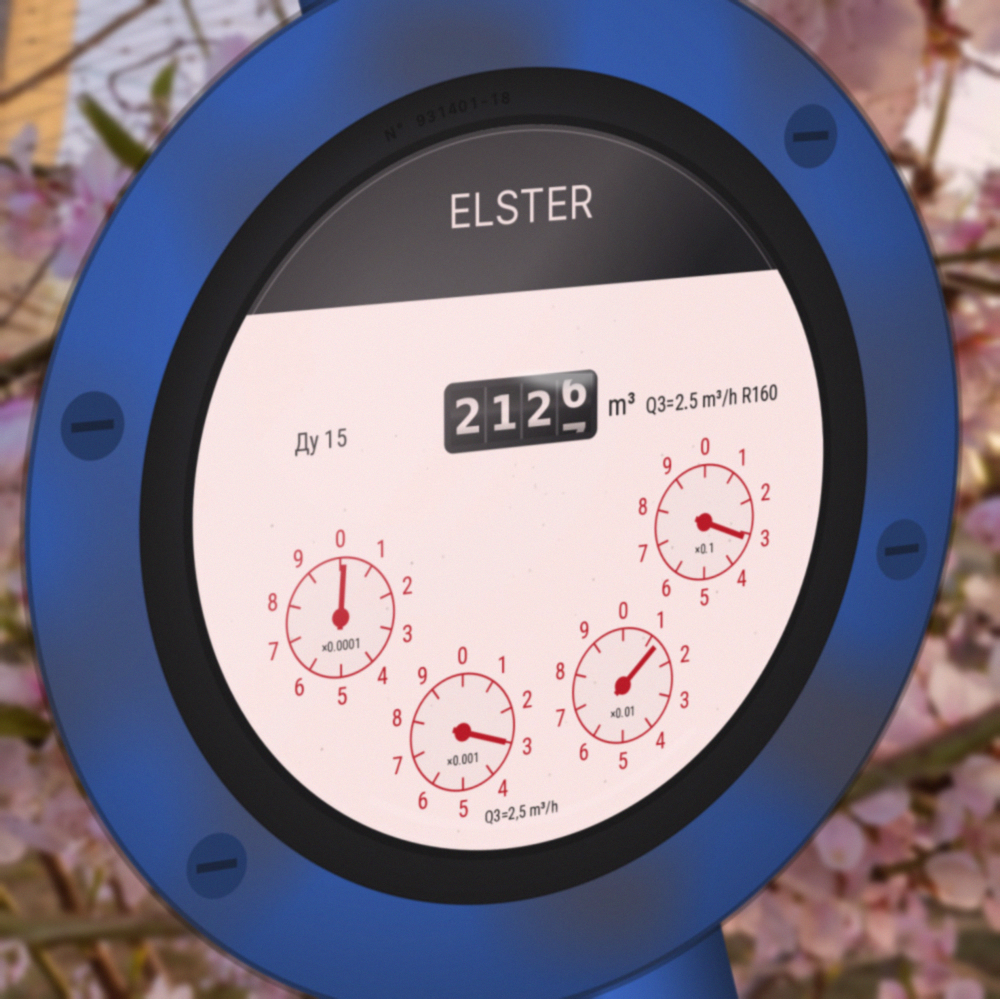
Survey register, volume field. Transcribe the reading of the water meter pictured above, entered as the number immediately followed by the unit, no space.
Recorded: 2126.3130m³
